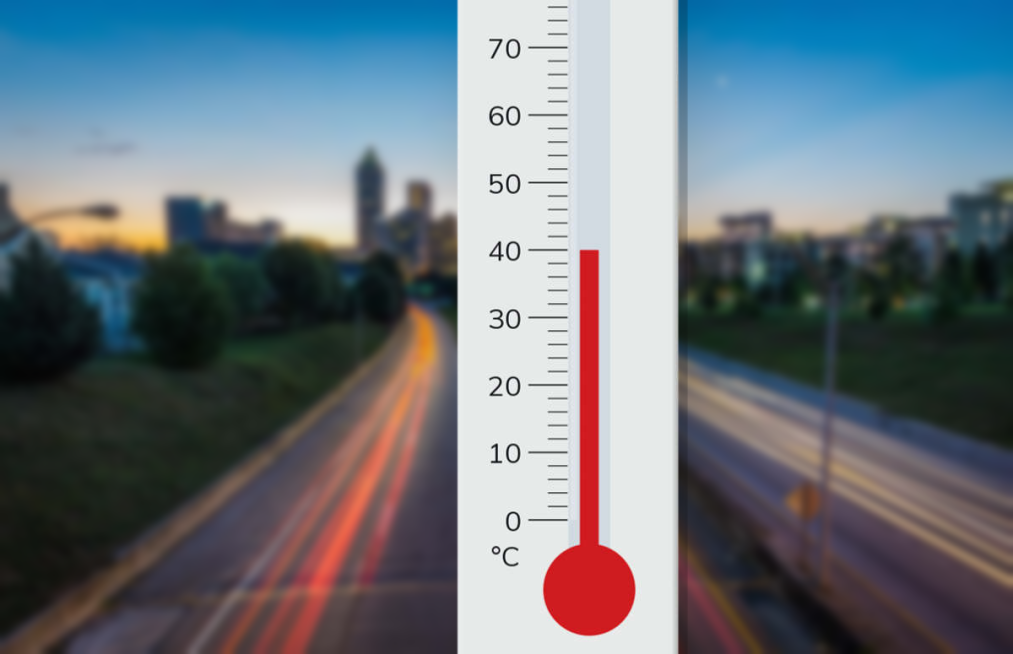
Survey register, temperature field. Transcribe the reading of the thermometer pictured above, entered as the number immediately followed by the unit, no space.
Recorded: 40°C
